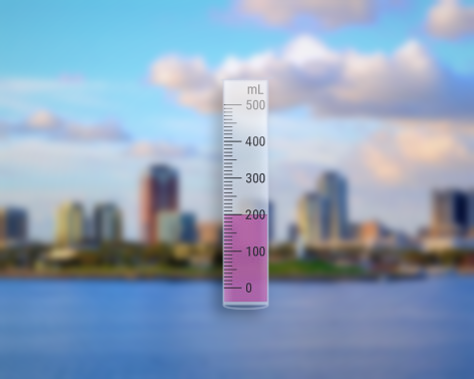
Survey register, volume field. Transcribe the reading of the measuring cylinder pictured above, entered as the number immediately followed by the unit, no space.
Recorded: 200mL
